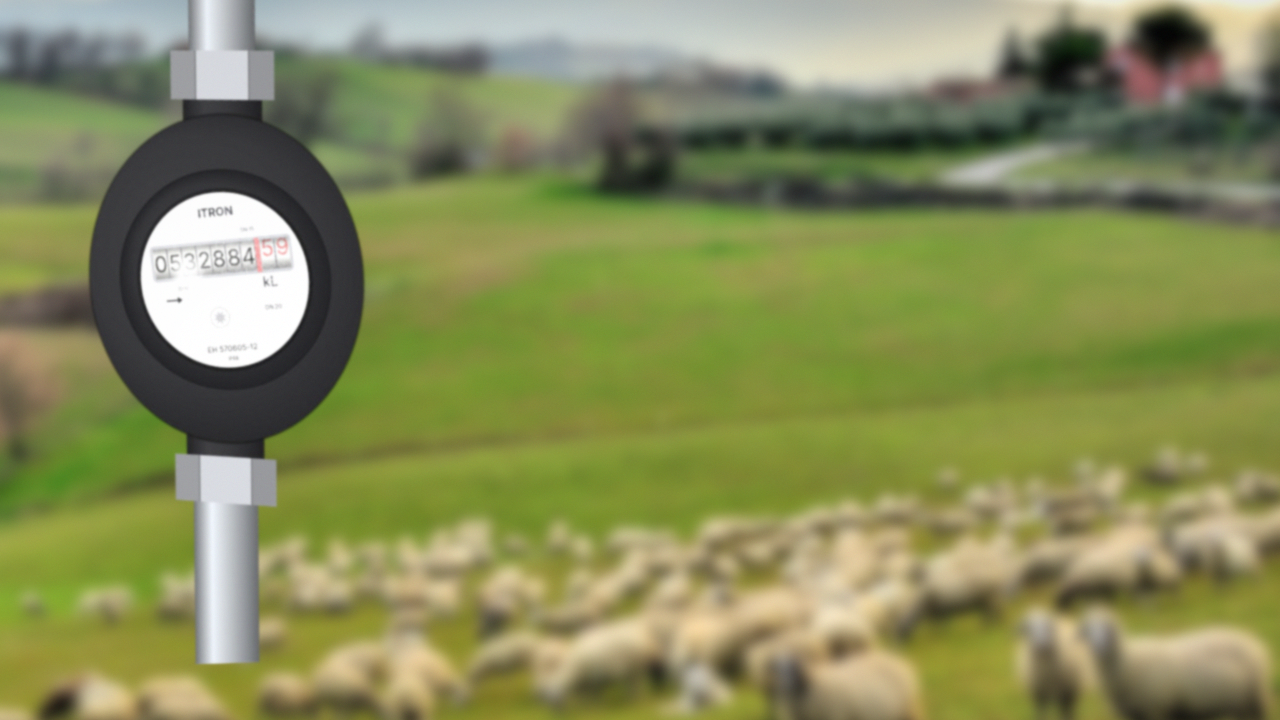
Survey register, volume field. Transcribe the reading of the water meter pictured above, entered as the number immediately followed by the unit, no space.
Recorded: 532884.59kL
